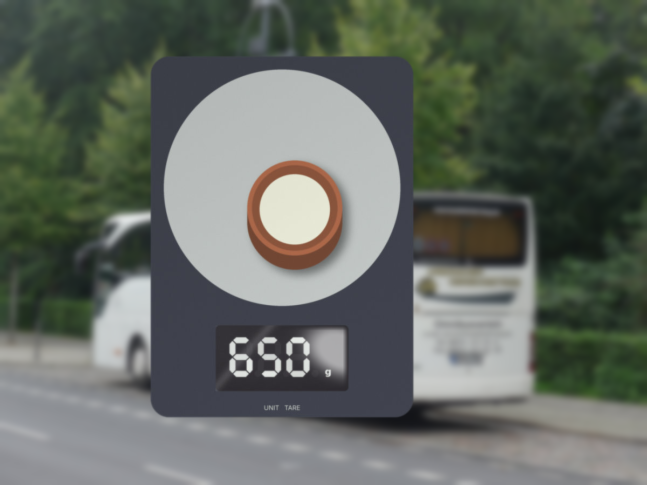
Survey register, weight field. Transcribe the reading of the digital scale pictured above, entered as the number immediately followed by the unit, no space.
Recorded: 650g
